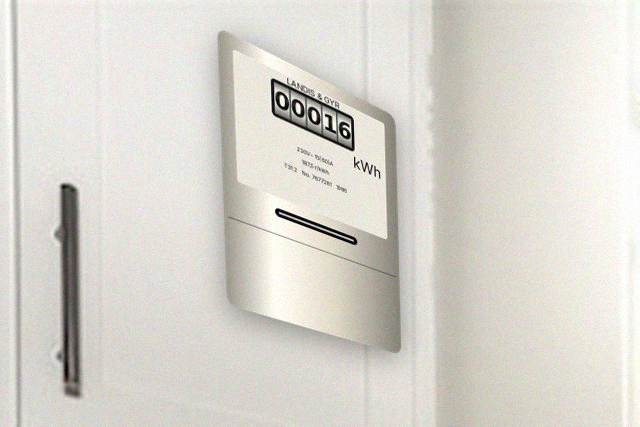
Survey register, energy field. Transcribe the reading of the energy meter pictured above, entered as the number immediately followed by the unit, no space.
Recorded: 16kWh
